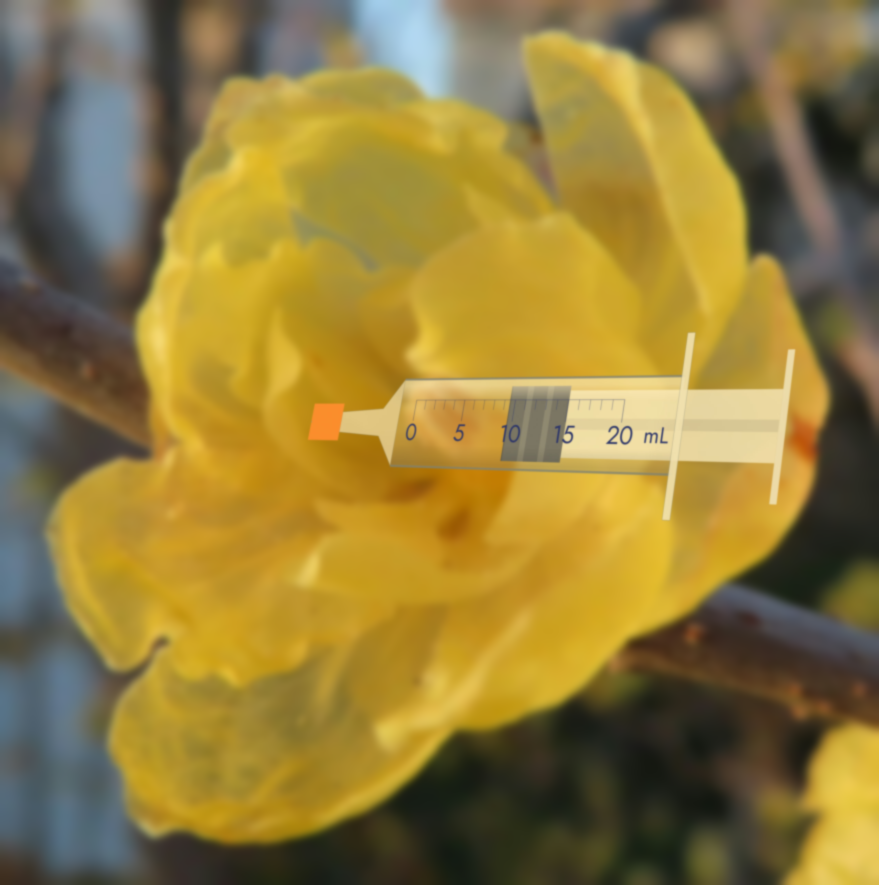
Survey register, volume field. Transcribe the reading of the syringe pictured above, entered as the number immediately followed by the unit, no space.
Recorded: 9.5mL
